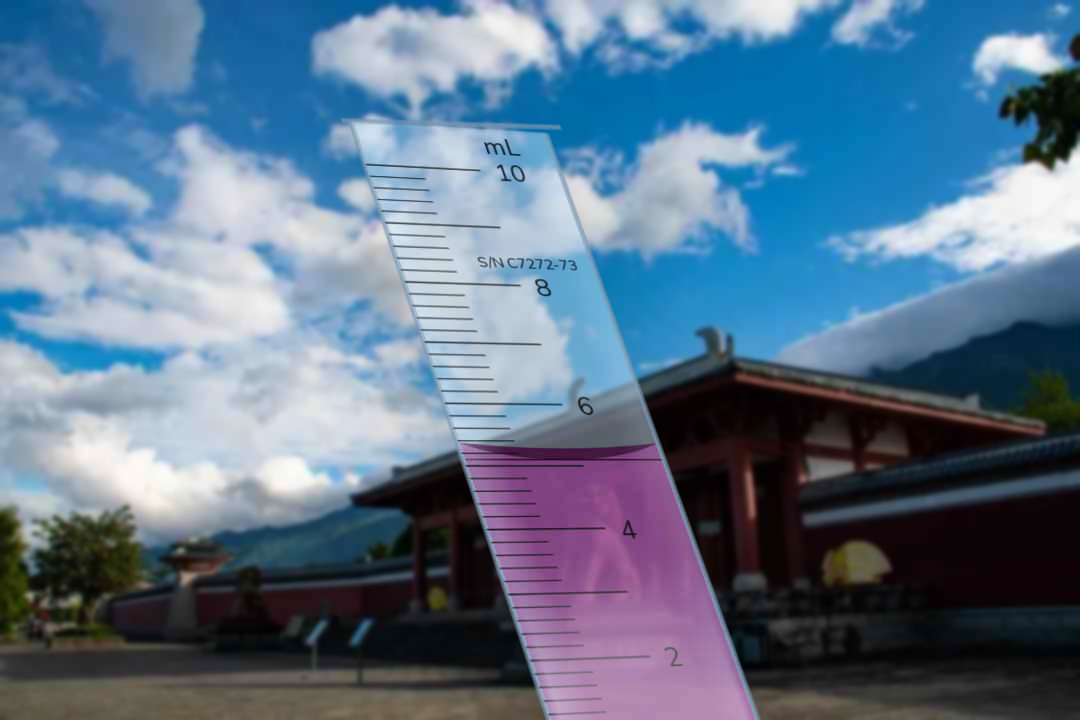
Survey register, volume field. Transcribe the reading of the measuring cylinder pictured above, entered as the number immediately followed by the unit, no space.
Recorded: 5.1mL
